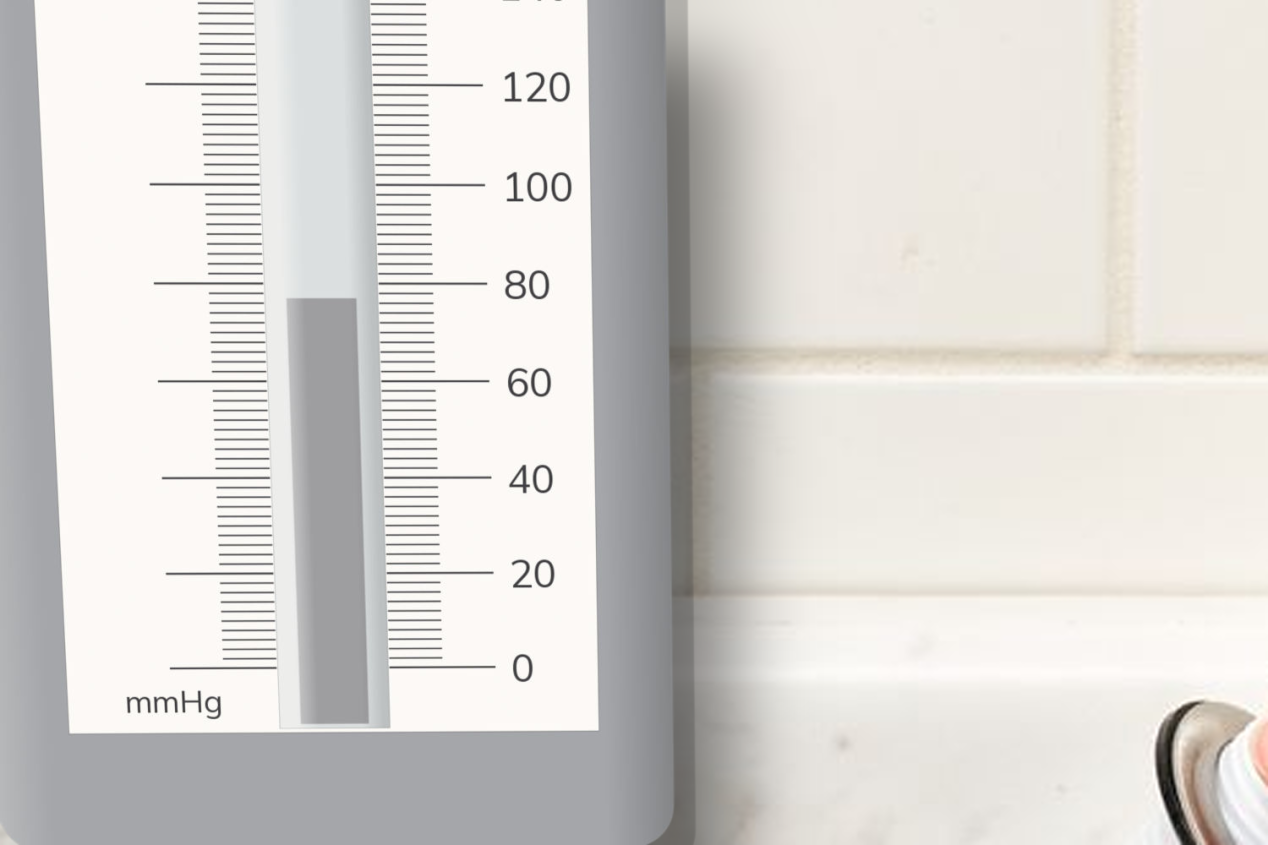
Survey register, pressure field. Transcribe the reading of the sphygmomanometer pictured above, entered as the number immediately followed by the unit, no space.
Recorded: 77mmHg
